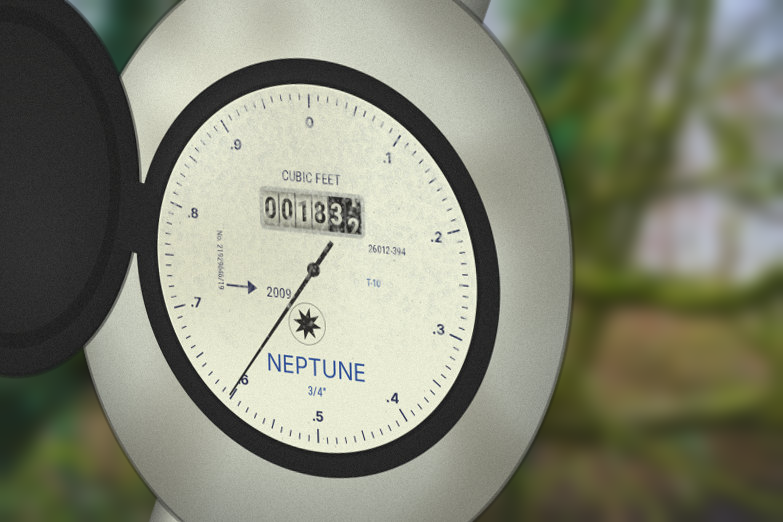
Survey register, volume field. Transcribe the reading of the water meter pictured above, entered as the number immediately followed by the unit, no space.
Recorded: 1831.60ft³
